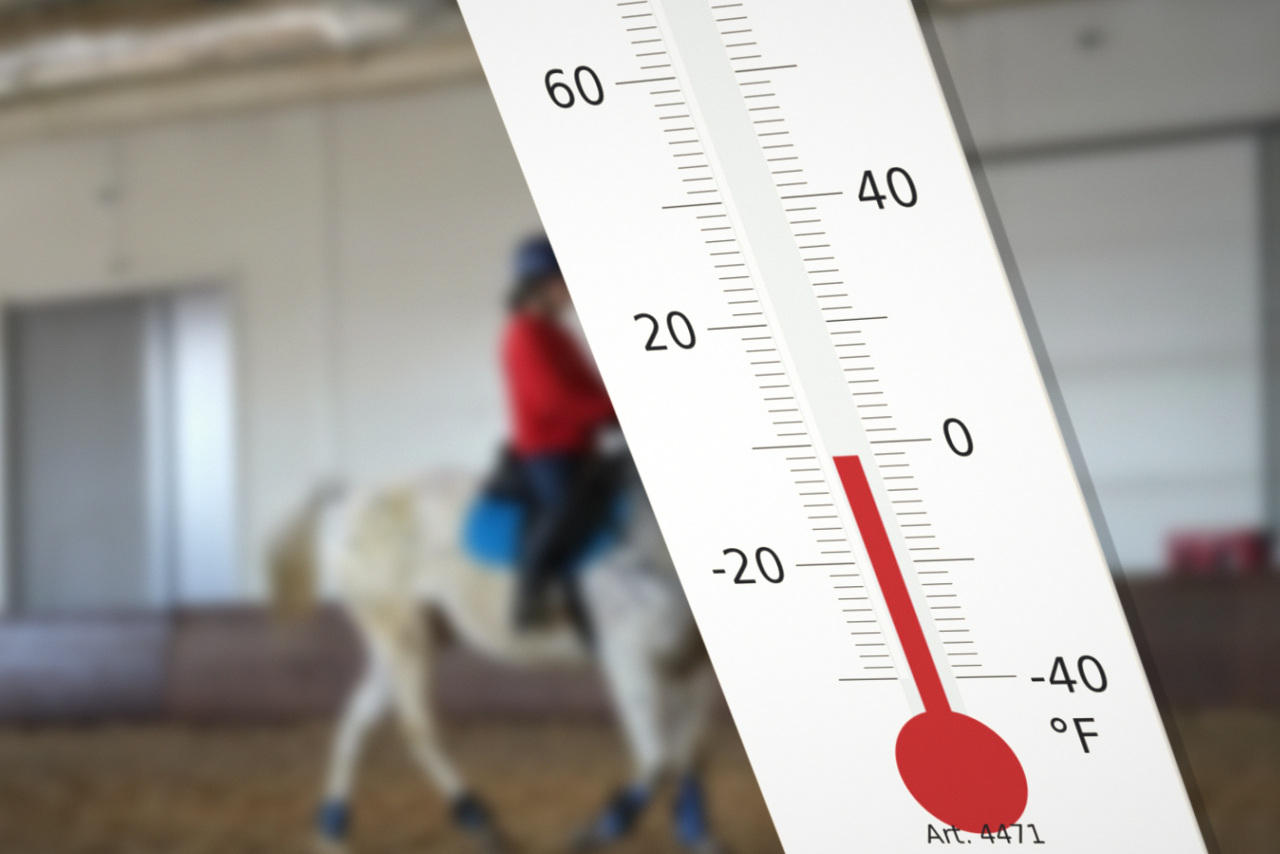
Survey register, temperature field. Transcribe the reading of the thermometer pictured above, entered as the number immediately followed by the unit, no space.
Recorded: -2°F
